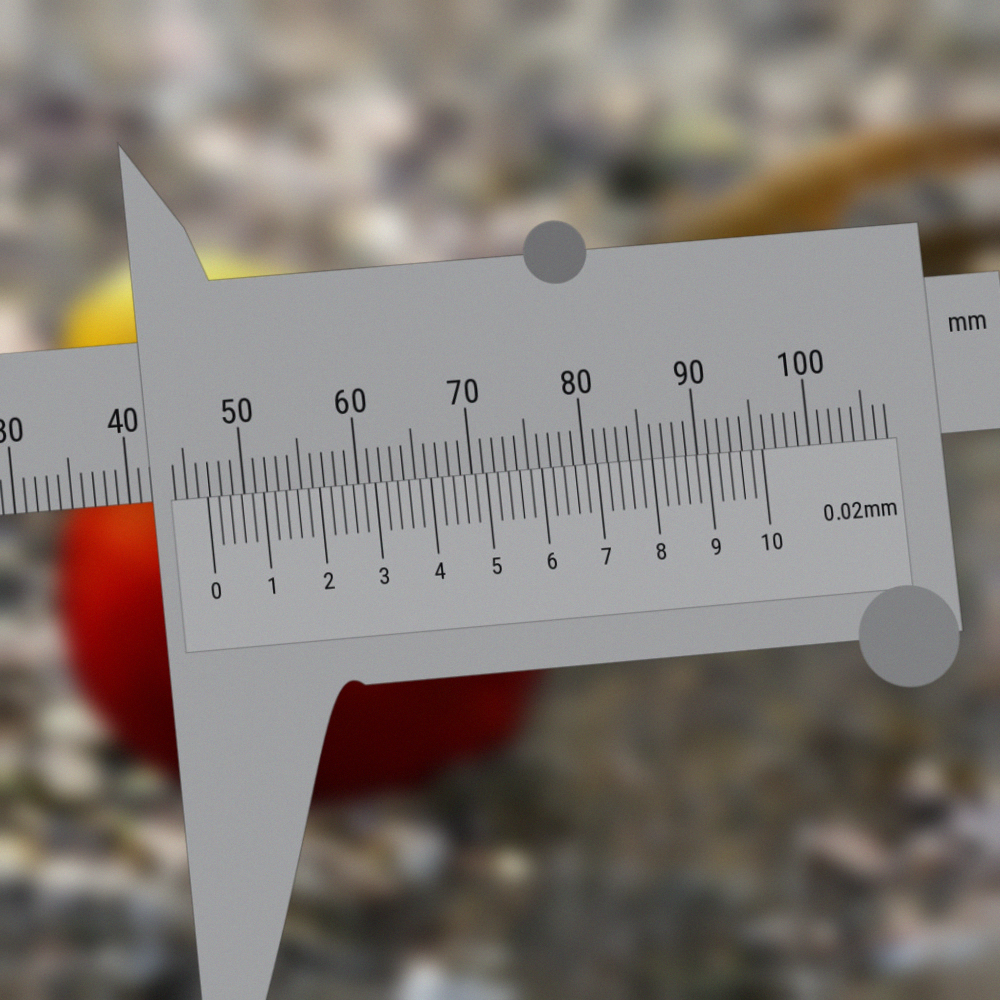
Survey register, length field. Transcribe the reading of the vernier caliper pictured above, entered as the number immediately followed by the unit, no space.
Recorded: 46.8mm
